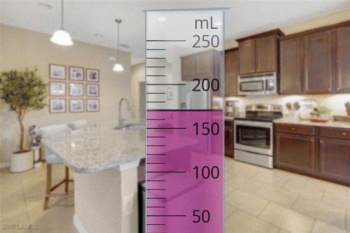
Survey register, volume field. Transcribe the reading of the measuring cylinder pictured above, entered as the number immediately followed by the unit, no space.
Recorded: 170mL
